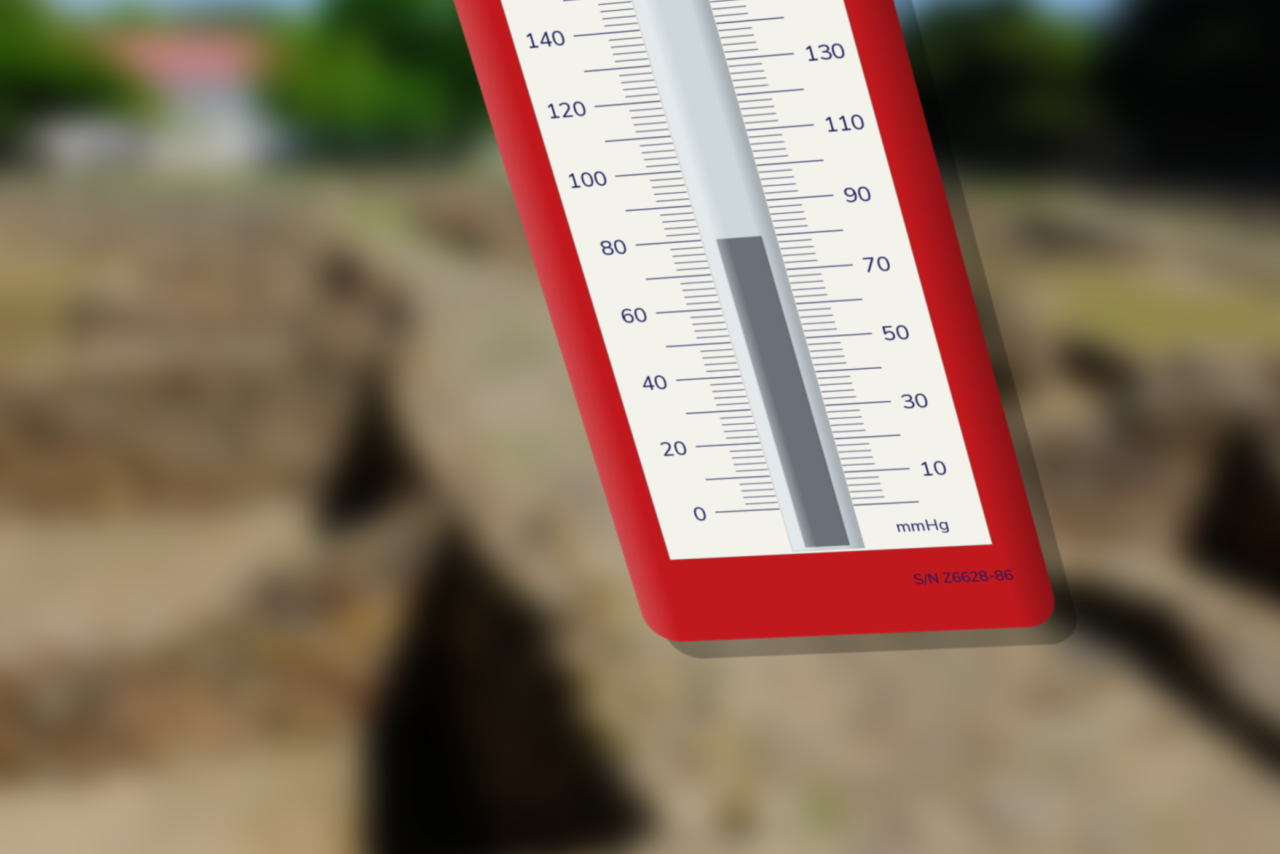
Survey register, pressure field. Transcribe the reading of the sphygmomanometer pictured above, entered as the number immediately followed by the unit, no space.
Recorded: 80mmHg
